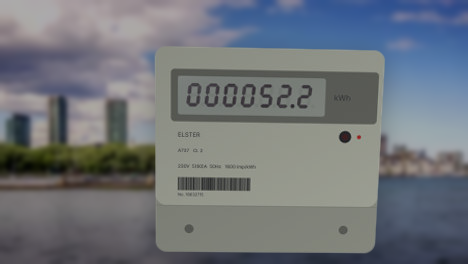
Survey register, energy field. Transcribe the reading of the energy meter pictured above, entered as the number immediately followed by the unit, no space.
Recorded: 52.2kWh
